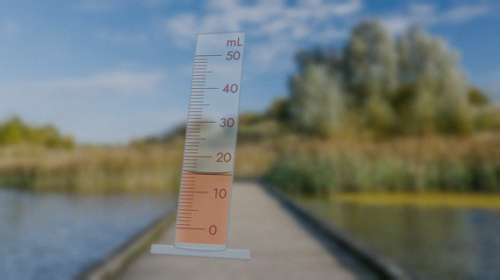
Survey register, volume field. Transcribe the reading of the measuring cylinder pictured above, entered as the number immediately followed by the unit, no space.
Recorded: 15mL
